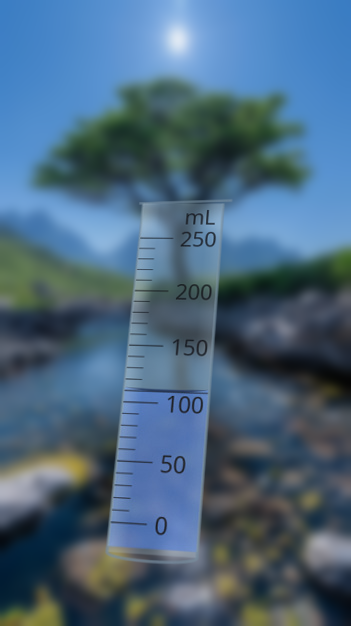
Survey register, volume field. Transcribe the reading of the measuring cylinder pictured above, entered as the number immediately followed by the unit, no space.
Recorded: 110mL
